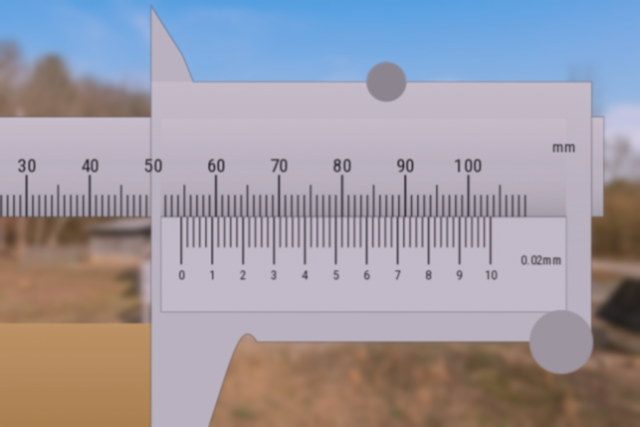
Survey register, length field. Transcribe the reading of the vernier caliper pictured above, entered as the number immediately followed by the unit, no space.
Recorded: 54.5mm
